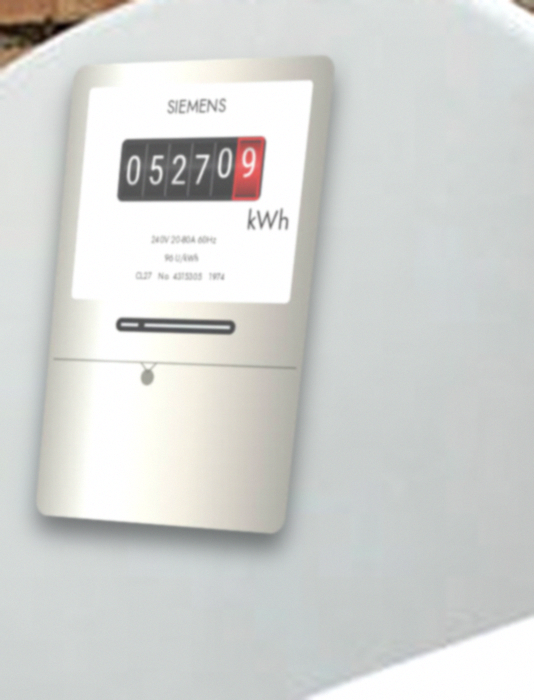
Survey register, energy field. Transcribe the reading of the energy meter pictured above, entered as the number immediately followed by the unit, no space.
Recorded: 5270.9kWh
